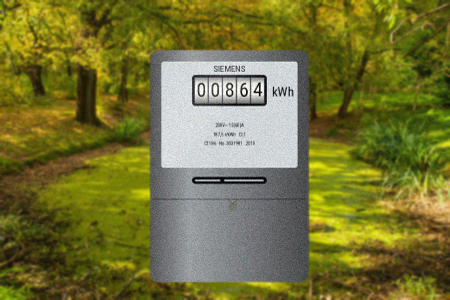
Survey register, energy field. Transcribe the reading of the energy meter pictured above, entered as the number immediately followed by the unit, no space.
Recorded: 864kWh
